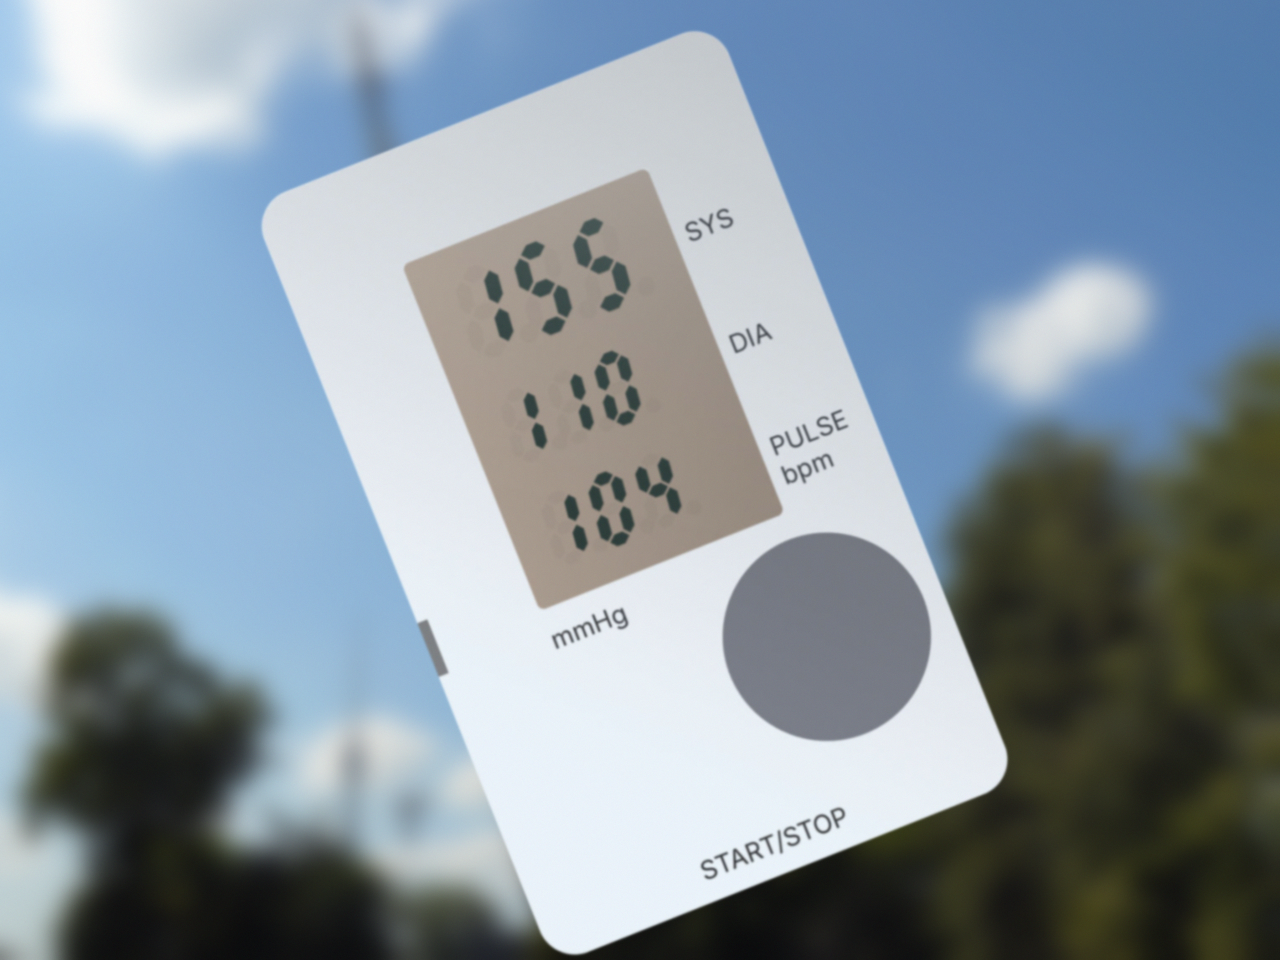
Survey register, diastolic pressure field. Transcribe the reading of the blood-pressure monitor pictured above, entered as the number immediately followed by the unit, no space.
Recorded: 110mmHg
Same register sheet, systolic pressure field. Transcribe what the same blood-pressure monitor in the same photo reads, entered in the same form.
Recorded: 155mmHg
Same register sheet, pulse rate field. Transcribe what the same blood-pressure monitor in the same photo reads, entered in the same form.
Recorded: 104bpm
